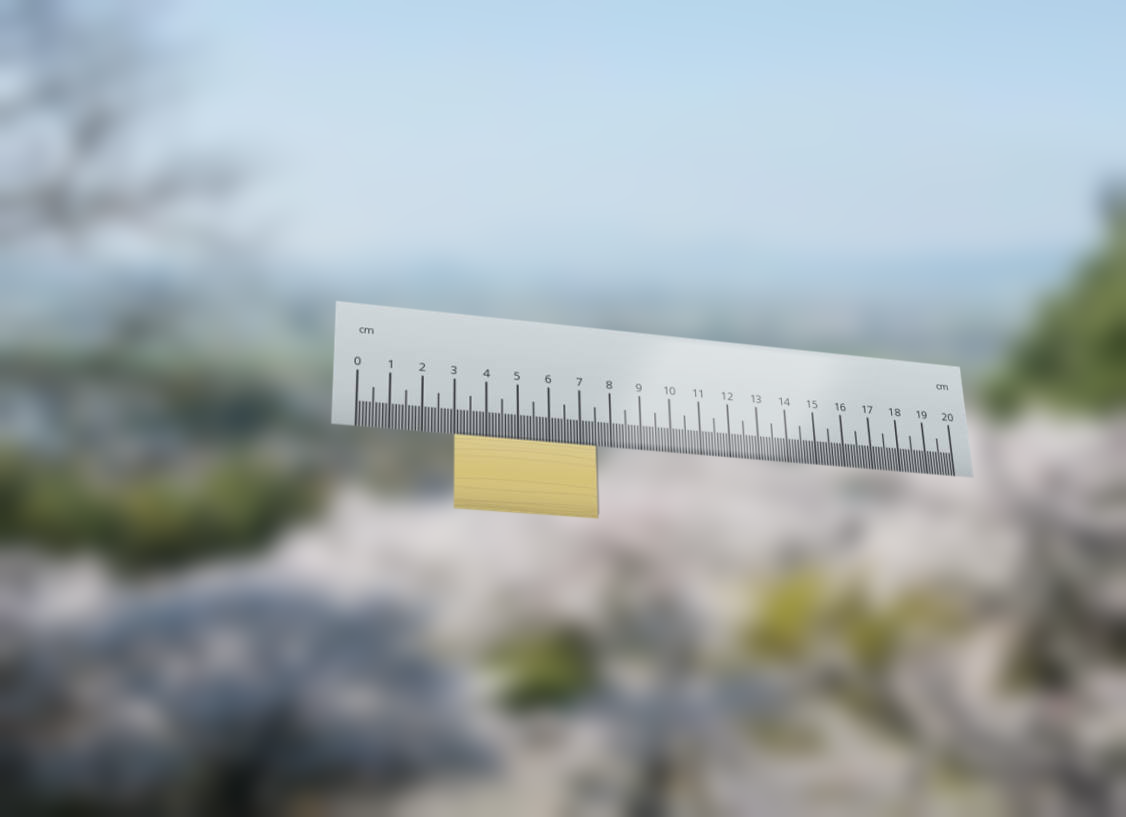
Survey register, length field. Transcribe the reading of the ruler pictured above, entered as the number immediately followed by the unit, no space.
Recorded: 4.5cm
